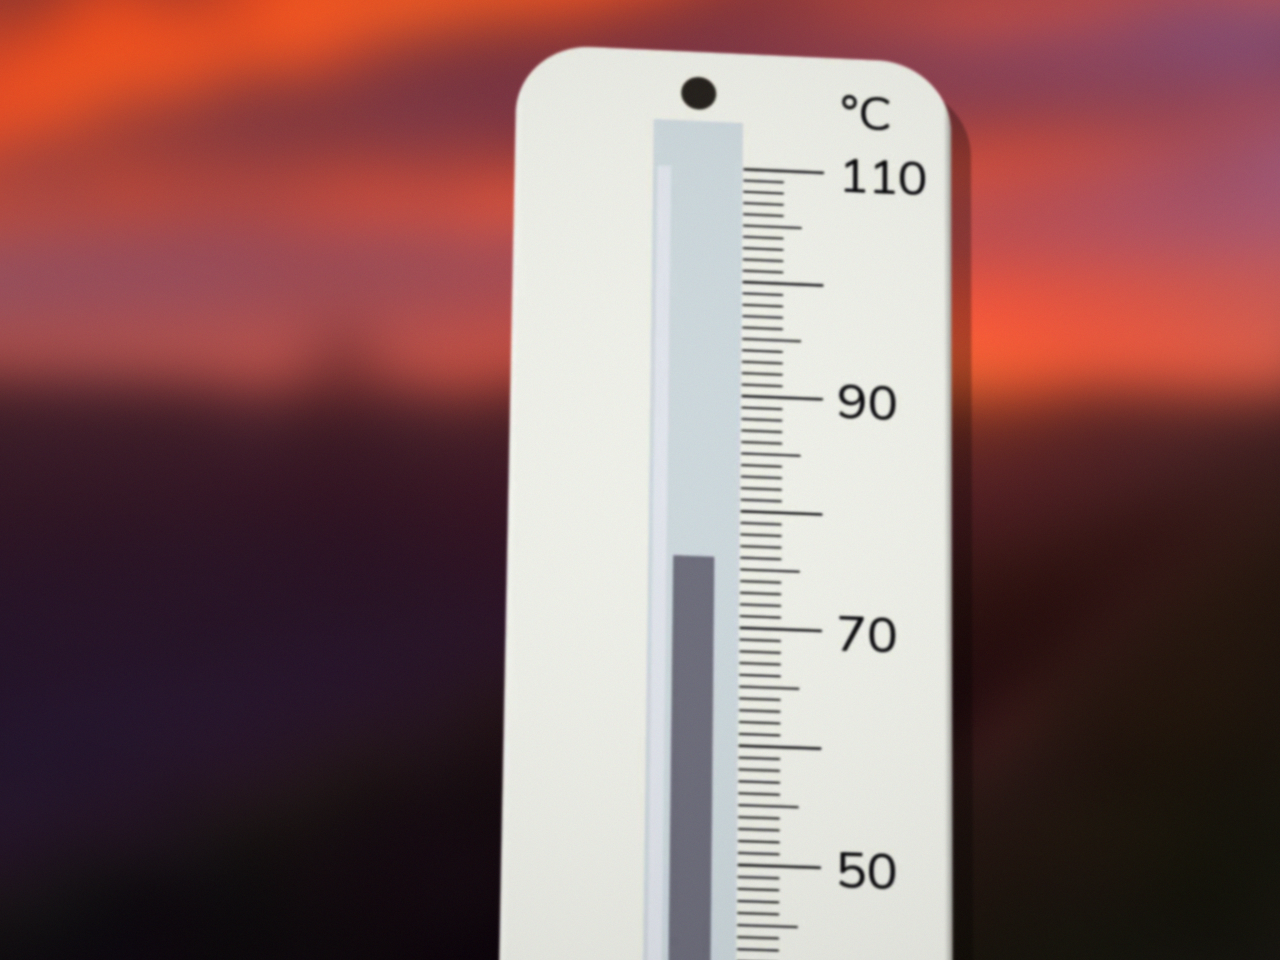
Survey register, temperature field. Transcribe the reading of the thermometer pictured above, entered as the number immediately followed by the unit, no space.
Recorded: 76°C
